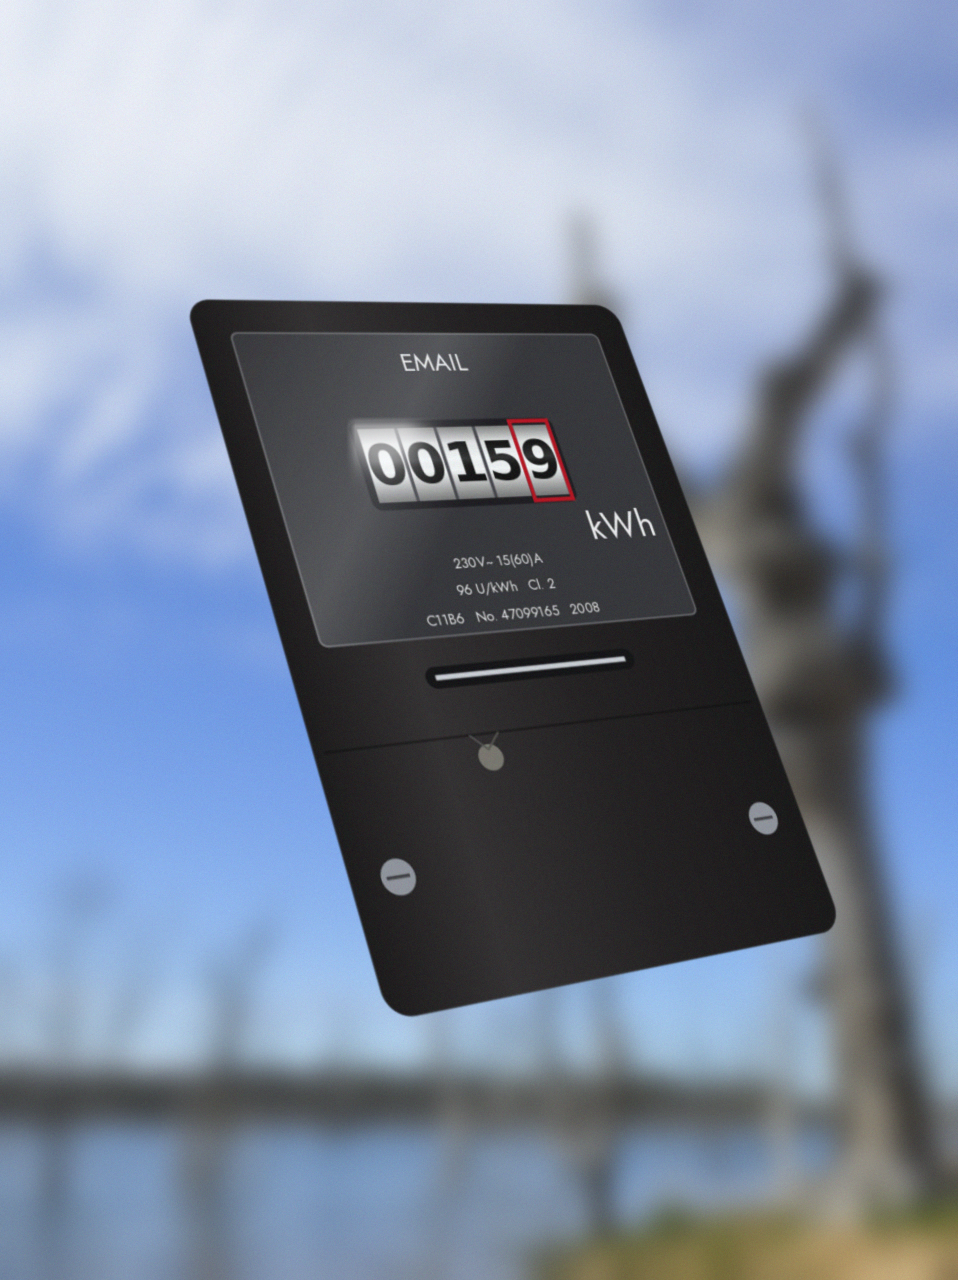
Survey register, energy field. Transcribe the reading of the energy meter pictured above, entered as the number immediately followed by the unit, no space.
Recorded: 15.9kWh
